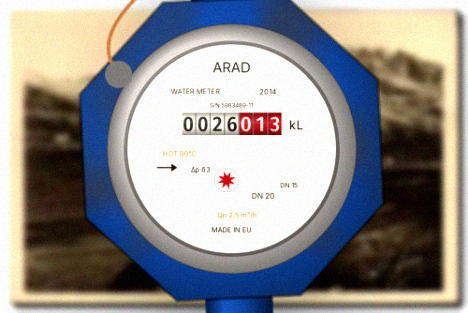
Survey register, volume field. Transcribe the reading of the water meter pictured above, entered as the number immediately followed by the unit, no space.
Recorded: 26.013kL
